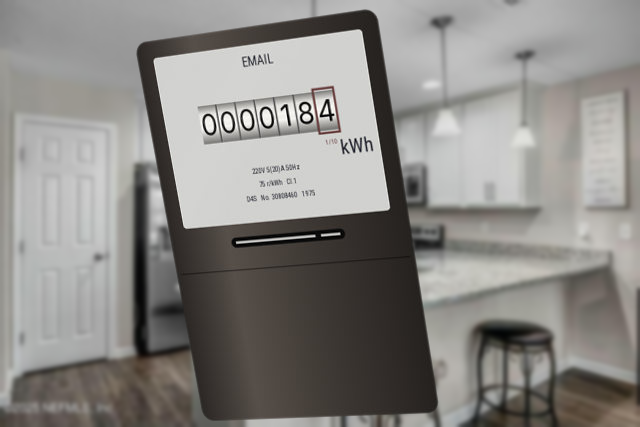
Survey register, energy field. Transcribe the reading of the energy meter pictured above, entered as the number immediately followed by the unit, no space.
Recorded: 18.4kWh
